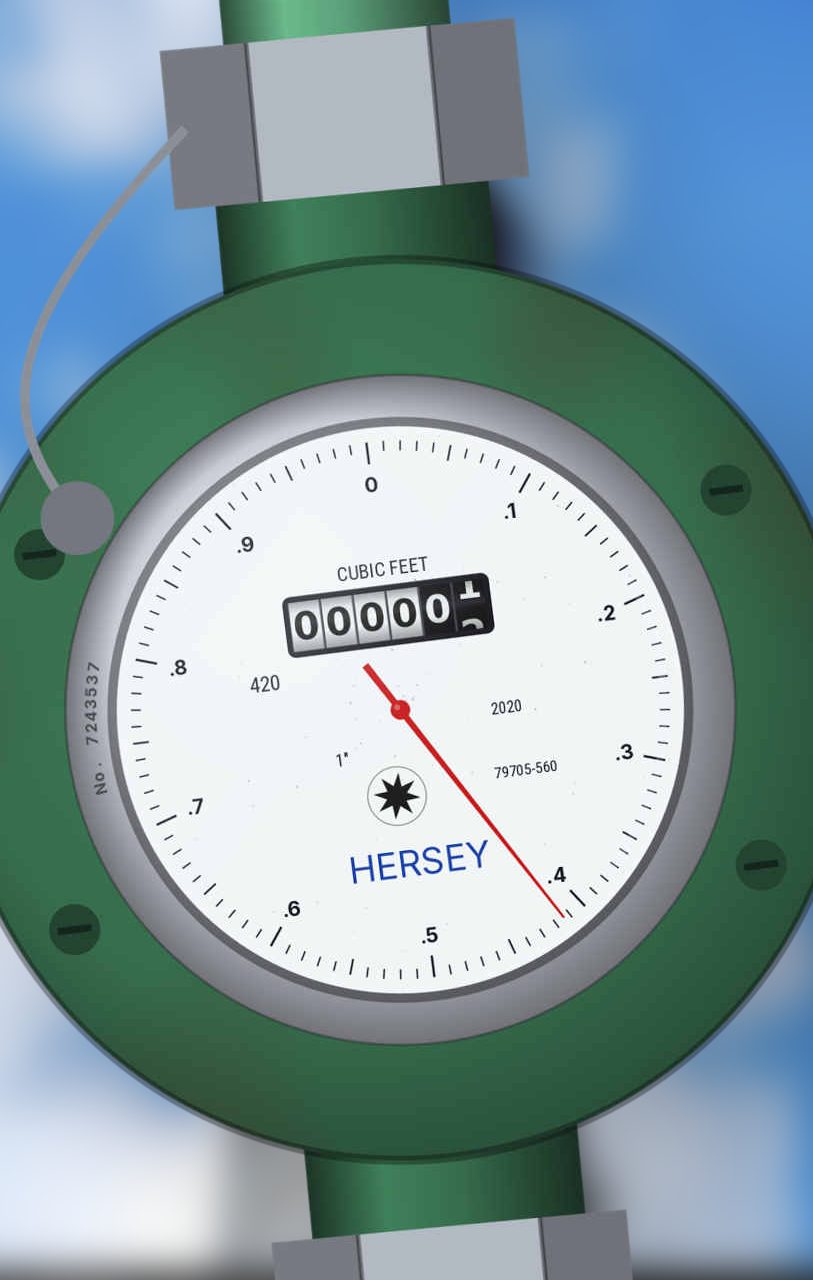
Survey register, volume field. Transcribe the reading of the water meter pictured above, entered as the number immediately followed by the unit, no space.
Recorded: 1.41ft³
